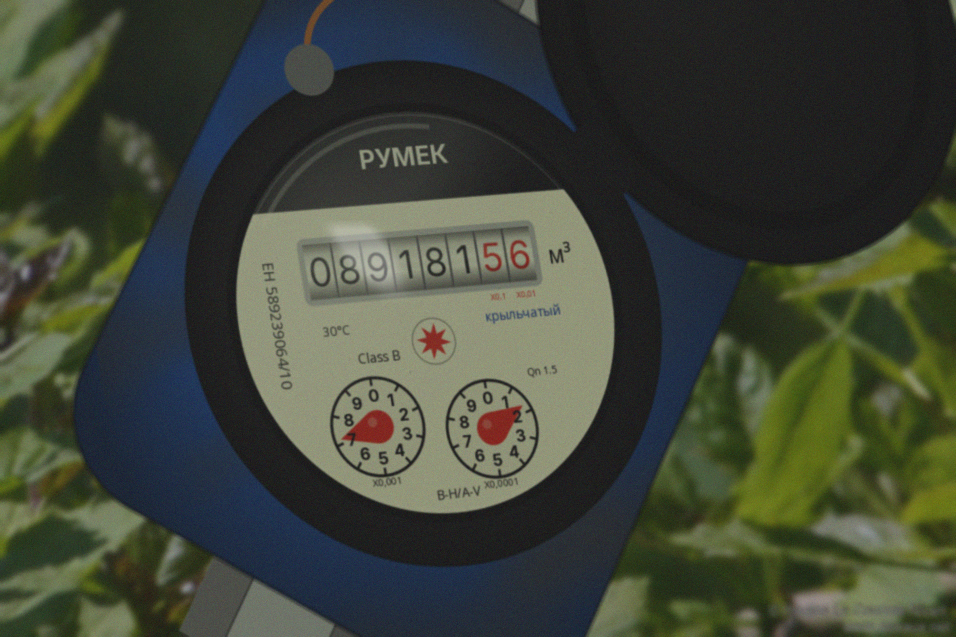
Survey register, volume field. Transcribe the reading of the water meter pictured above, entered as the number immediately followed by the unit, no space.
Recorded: 89181.5671m³
